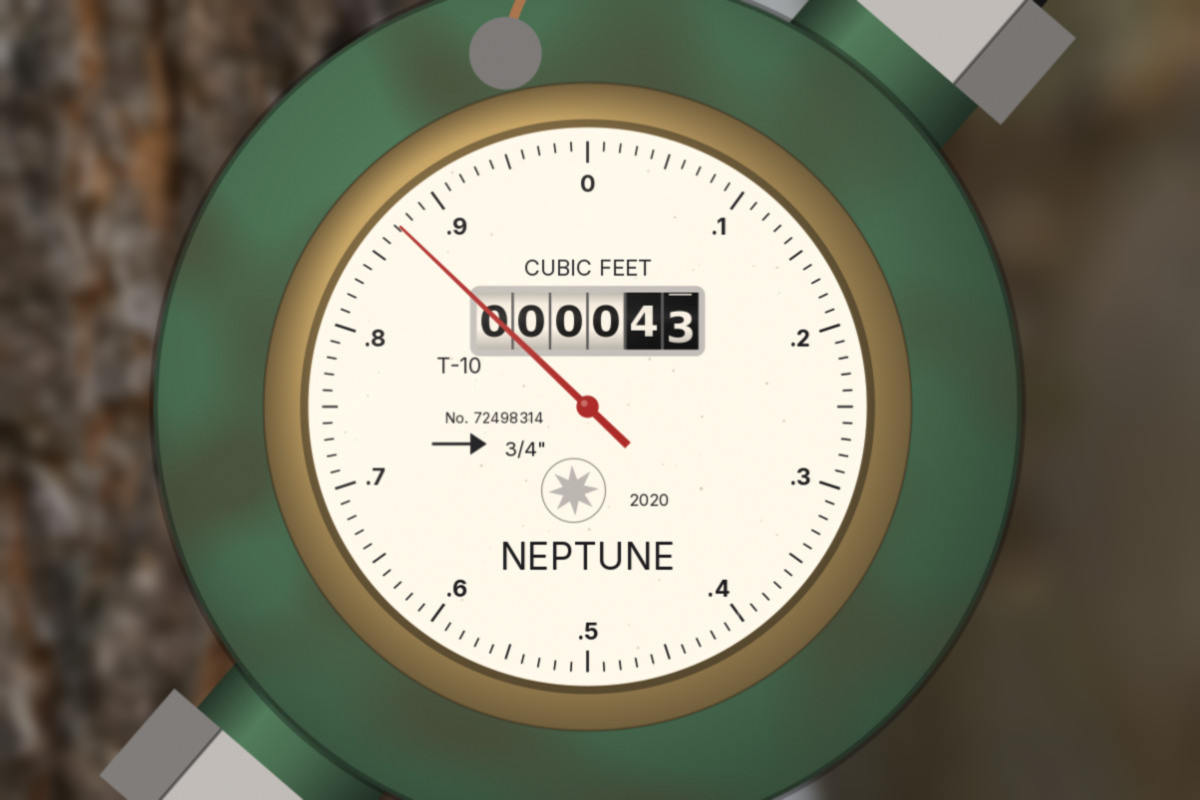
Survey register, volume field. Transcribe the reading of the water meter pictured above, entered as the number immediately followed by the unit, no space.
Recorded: 42.87ft³
